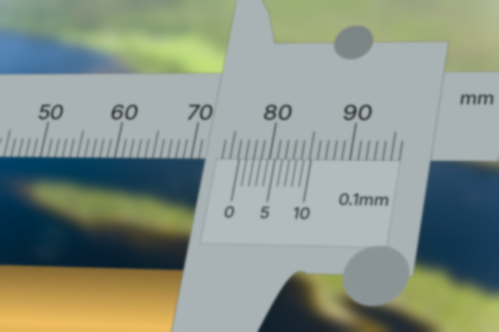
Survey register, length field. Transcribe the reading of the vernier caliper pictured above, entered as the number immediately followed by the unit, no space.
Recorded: 76.2mm
